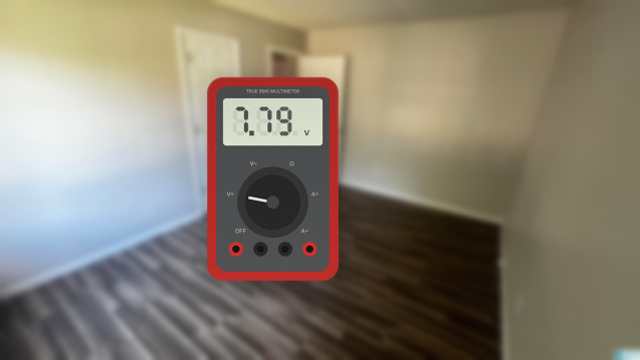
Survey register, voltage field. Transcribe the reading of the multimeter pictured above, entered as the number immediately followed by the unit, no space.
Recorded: 7.79V
